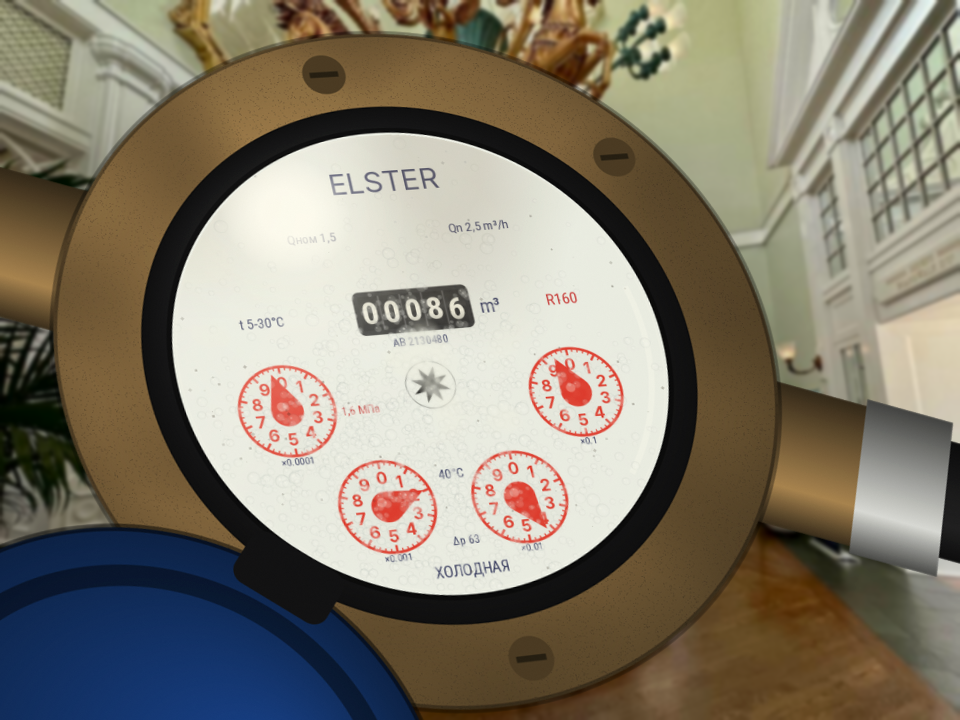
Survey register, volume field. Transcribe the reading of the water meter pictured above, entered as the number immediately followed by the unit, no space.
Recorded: 85.9419m³
